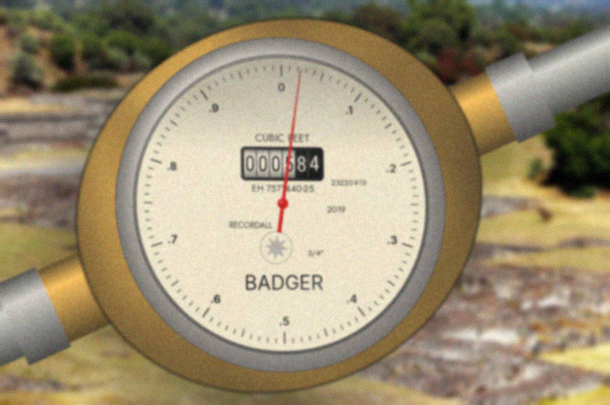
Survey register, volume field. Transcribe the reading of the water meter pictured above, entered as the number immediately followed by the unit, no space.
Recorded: 584.02ft³
